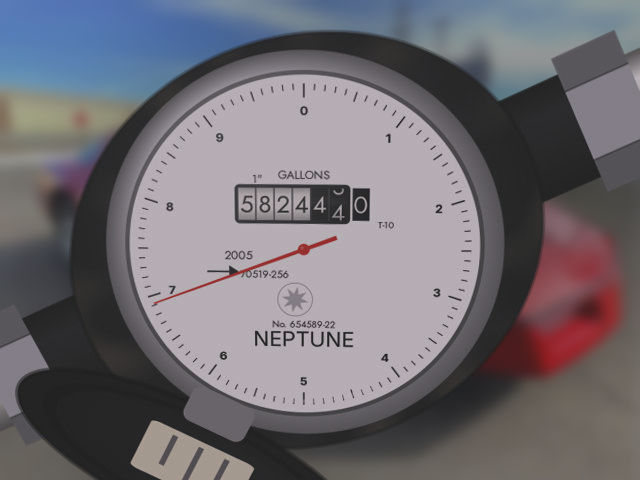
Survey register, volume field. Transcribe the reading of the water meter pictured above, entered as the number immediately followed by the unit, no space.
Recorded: 5824436.9gal
